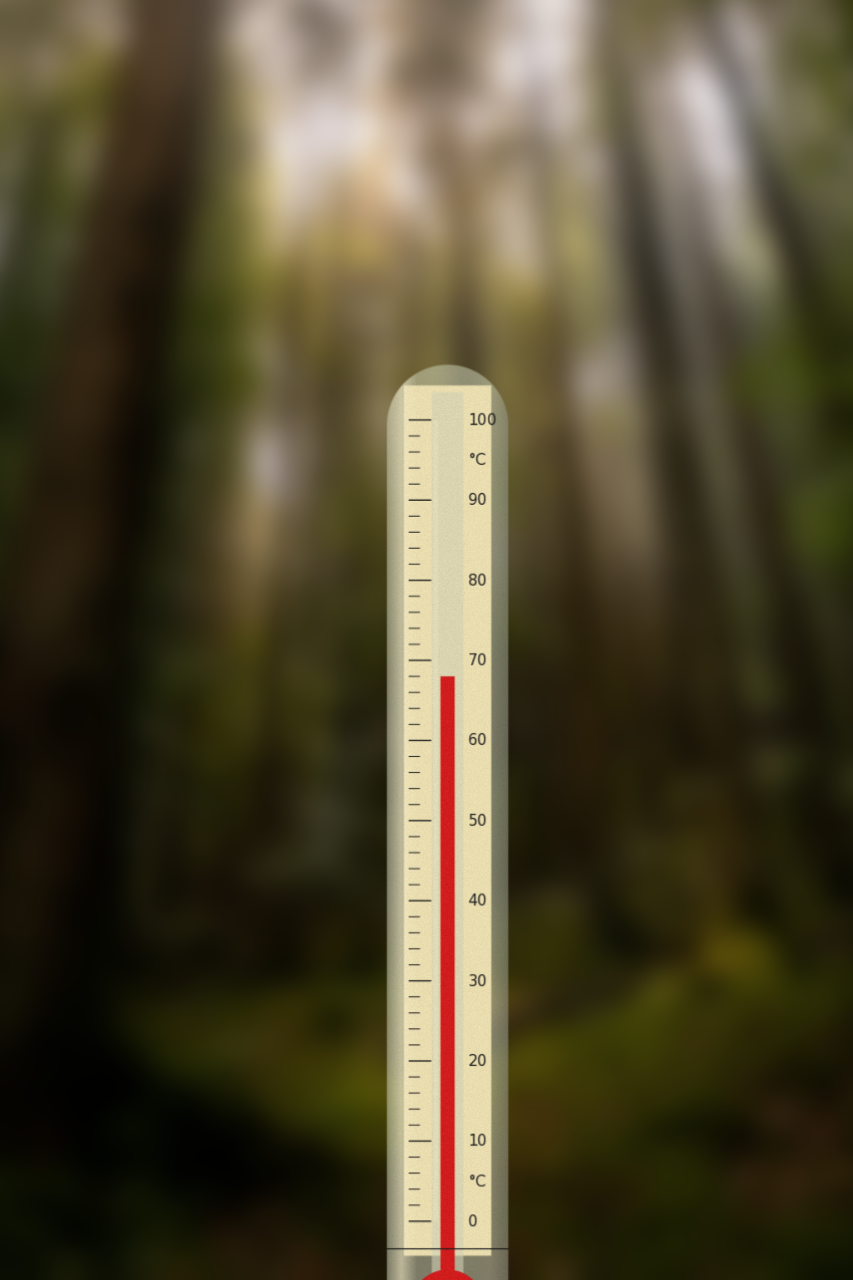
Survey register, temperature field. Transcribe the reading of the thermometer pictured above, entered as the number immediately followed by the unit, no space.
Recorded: 68°C
